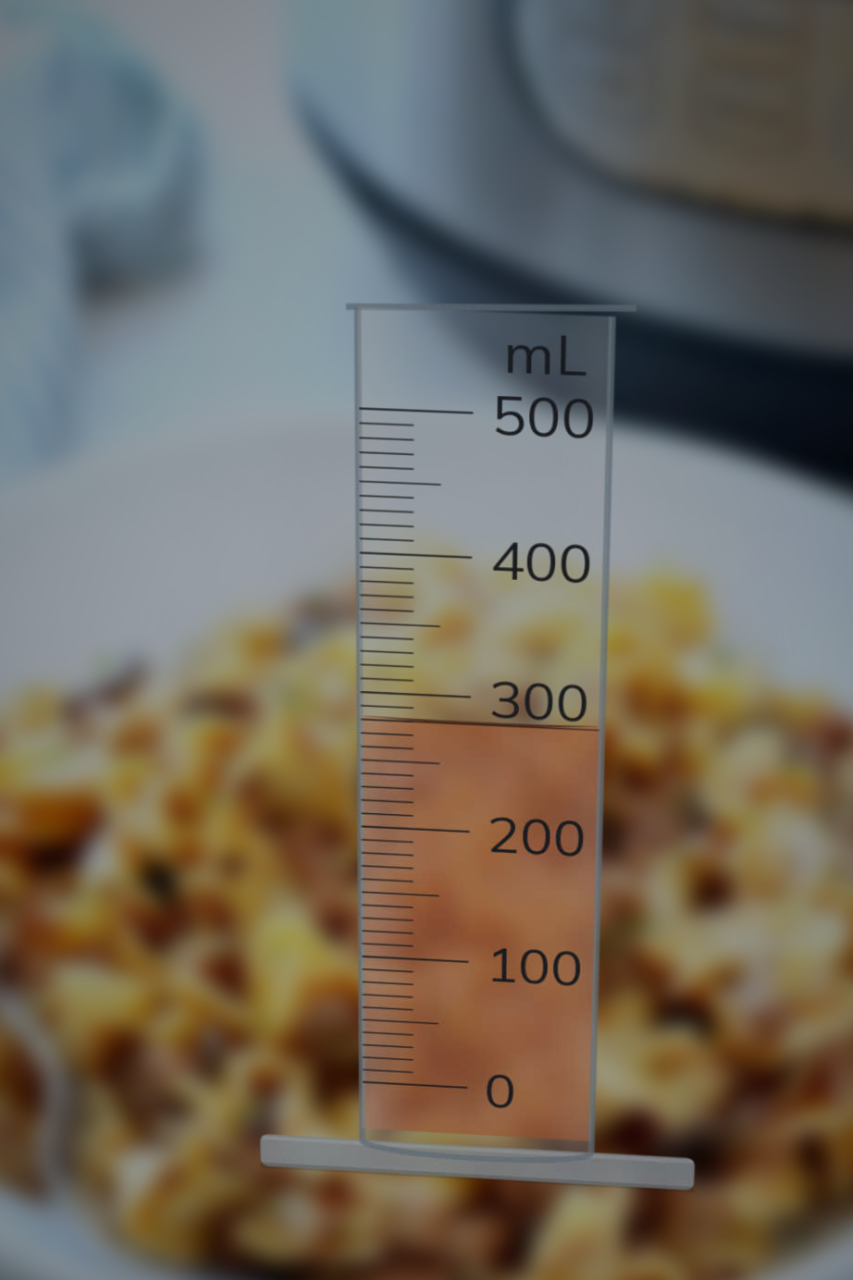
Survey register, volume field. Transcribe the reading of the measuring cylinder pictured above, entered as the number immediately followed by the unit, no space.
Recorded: 280mL
